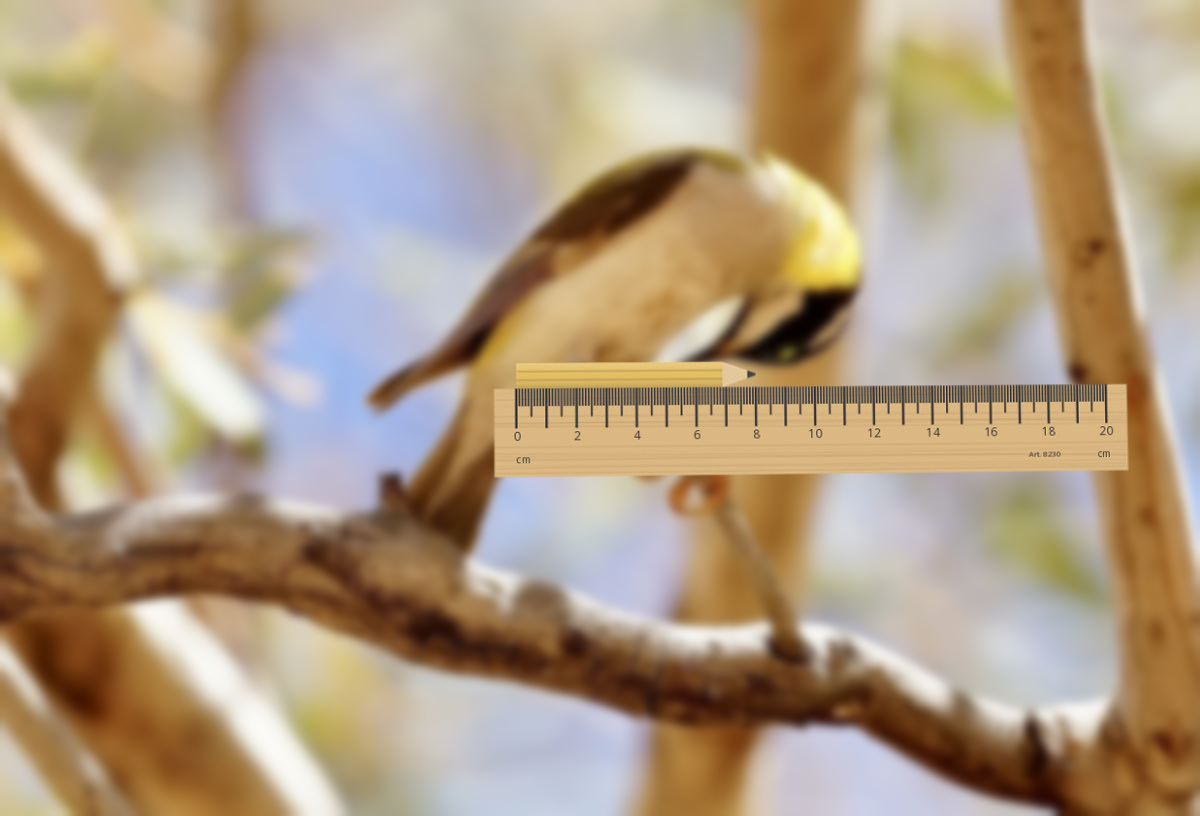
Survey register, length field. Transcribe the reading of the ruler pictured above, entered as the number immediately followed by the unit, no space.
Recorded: 8cm
